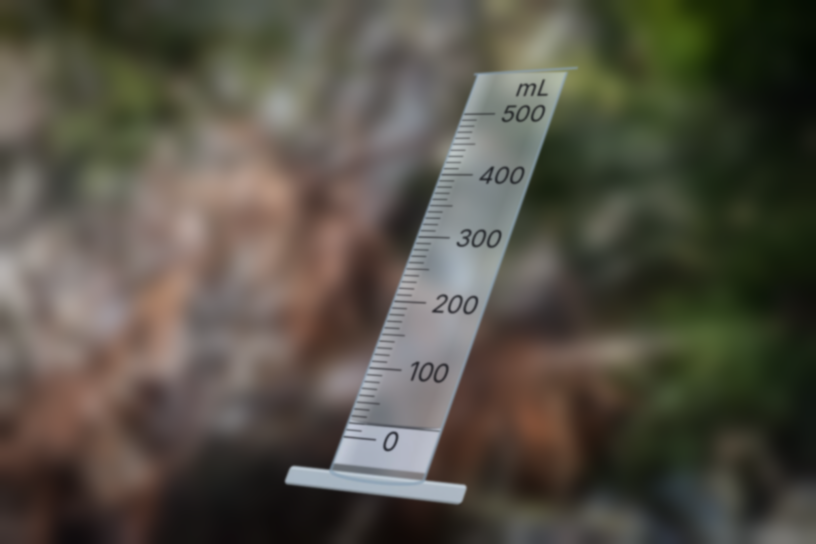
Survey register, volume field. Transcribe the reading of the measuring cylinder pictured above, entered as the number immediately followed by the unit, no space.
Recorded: 20mL
